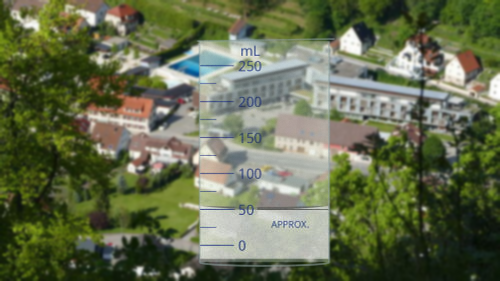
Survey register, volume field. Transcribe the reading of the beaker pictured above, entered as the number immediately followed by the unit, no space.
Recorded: 50mL
